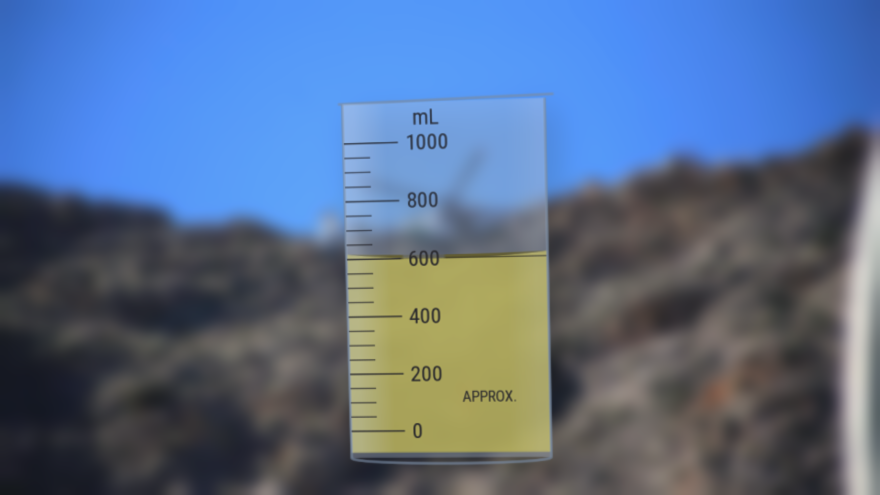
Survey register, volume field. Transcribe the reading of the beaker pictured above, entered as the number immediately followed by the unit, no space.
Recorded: 600mL
